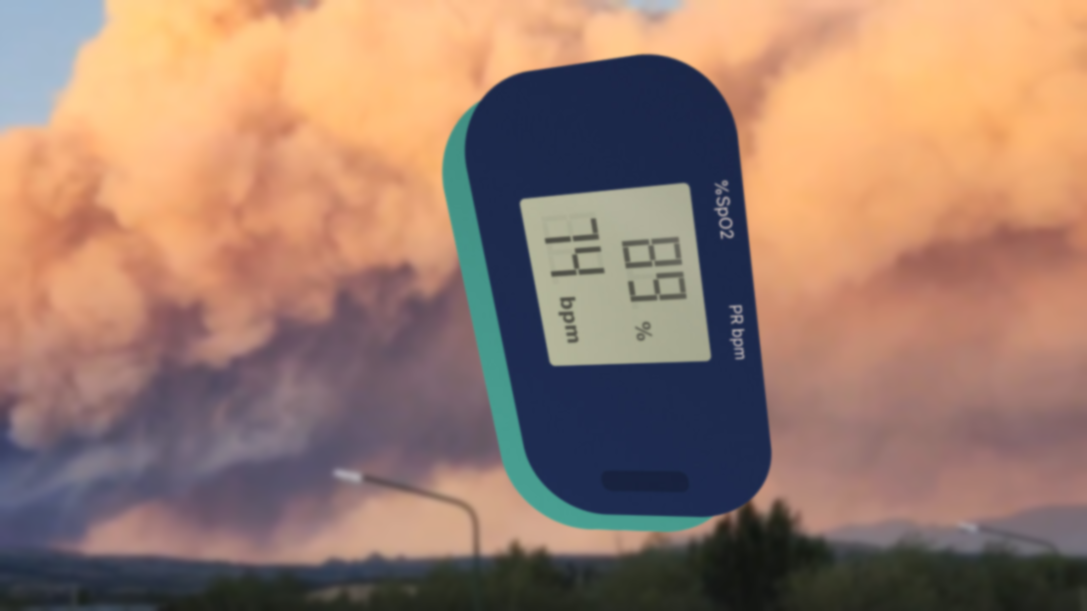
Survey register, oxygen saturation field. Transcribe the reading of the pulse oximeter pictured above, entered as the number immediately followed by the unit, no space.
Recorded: 89%
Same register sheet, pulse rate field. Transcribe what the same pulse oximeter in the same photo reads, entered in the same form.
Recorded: 74bpm
